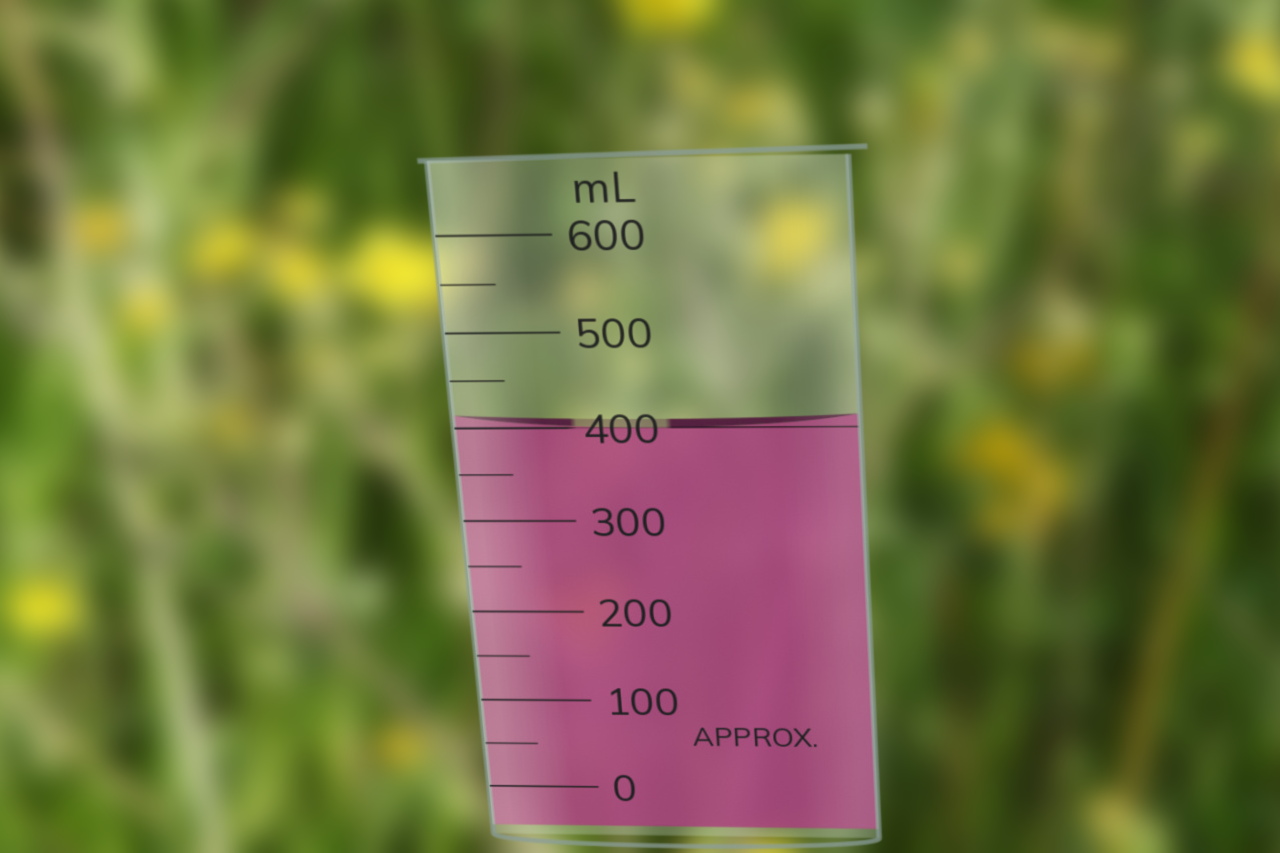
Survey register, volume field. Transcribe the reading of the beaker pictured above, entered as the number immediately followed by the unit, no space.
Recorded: 400mL
